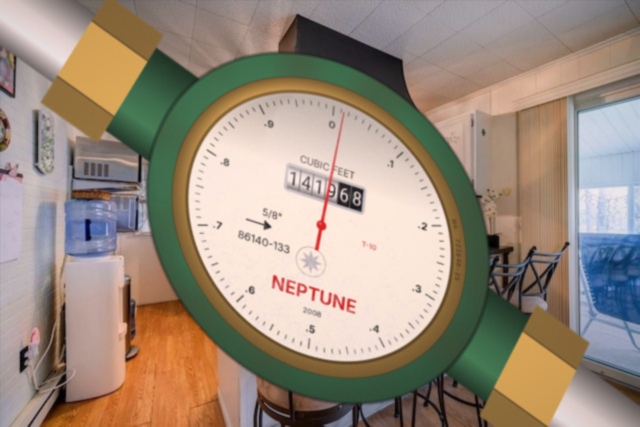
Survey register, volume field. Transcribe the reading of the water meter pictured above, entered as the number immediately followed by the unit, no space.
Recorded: 141968.01ft³
